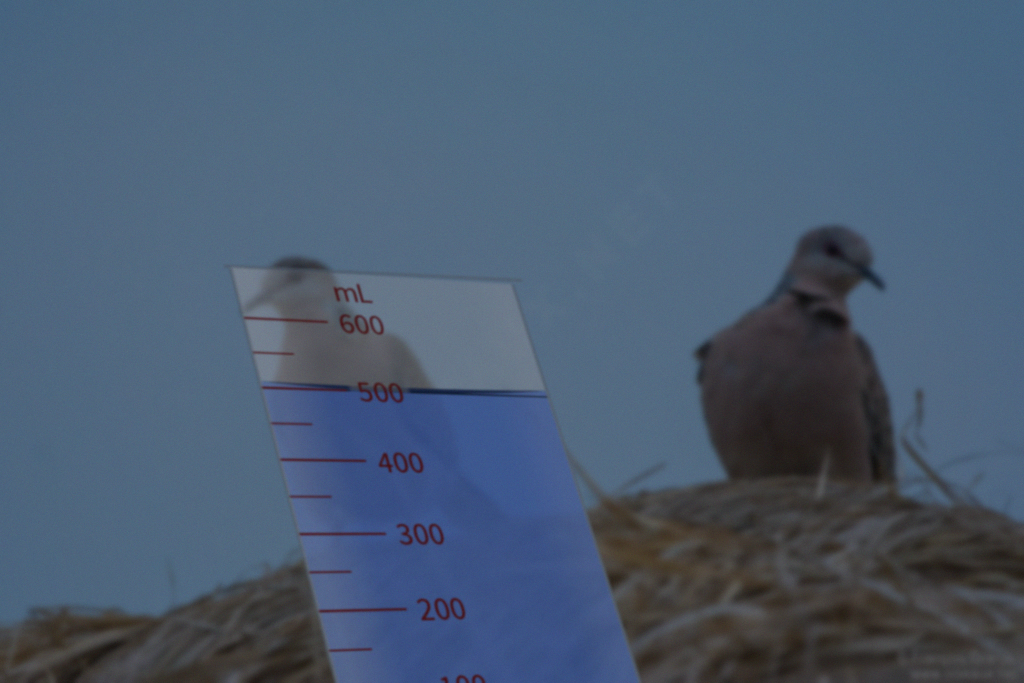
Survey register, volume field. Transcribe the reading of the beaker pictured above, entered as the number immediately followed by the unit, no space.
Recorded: 500mL
